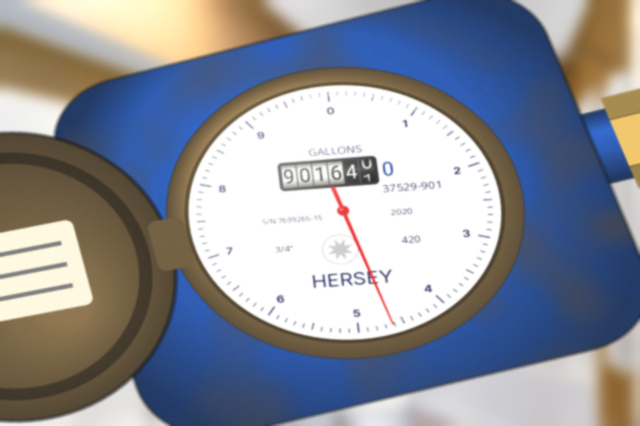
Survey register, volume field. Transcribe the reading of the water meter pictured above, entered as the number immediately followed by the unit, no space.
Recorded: 9016404.6gal
